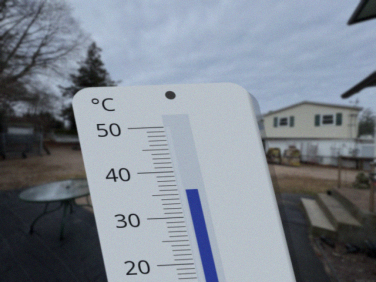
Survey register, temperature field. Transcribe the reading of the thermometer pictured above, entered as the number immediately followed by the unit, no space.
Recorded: 36°C
